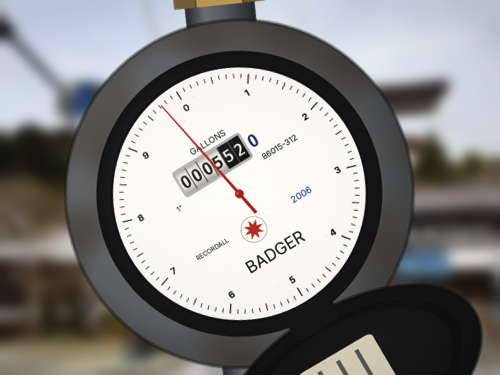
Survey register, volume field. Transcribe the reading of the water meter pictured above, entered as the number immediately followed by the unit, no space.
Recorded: 5519.7gal
